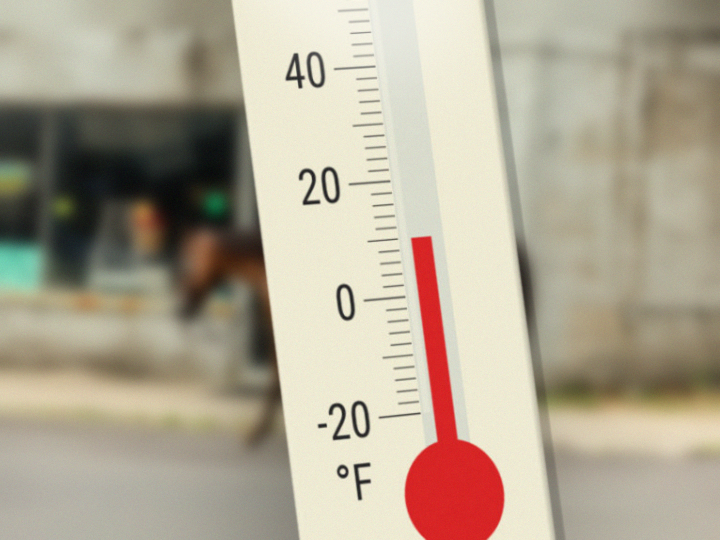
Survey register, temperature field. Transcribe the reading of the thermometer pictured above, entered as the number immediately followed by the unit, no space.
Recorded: 10°F
